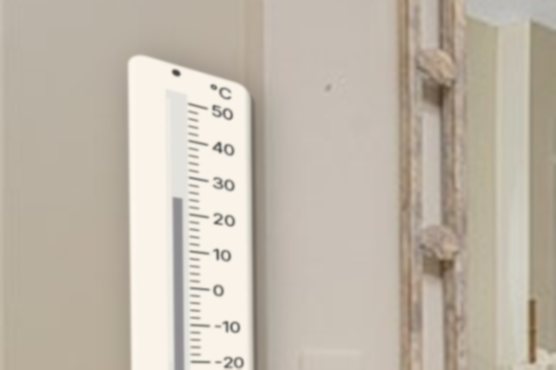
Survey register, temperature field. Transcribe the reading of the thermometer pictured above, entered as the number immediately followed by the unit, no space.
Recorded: 24°C
